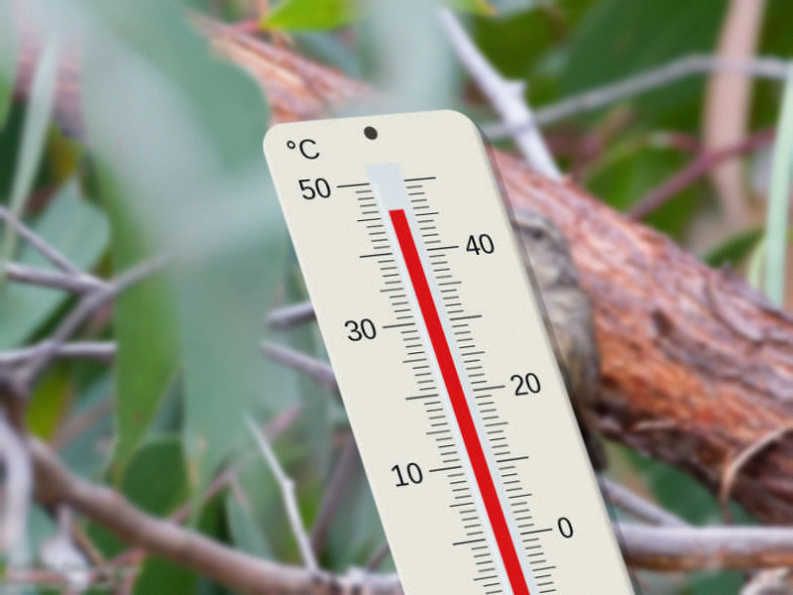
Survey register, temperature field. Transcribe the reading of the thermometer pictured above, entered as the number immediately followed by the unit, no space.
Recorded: 46°C
